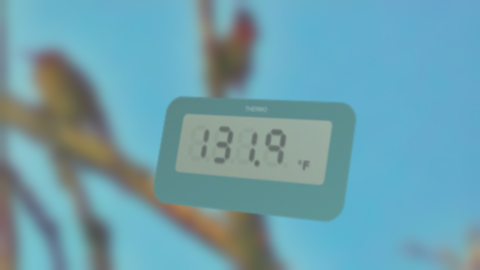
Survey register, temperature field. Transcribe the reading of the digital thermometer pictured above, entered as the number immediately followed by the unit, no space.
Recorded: 131.9°F
